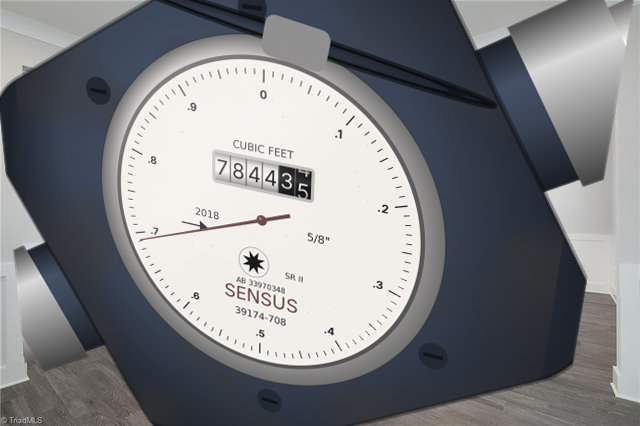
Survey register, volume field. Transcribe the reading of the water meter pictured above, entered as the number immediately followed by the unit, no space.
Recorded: 784434.69ft³
